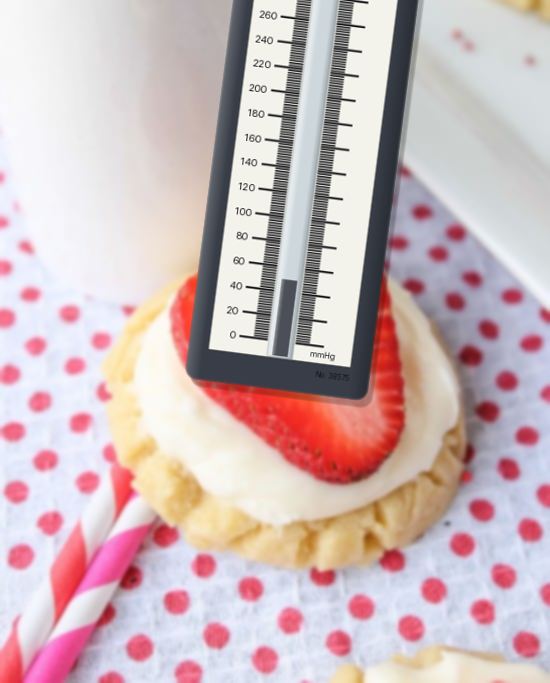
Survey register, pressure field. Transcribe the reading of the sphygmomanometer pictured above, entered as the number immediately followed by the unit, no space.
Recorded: 50mmHg
